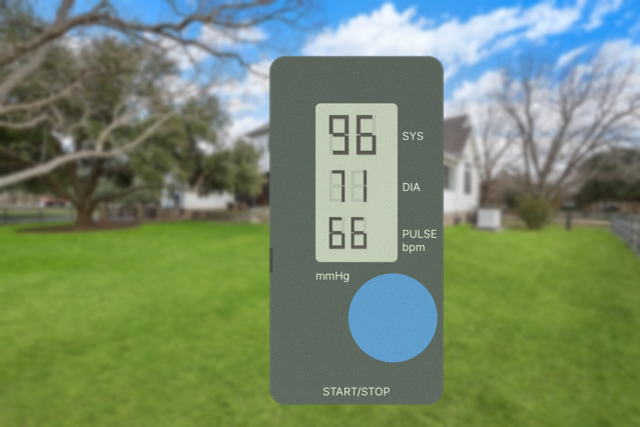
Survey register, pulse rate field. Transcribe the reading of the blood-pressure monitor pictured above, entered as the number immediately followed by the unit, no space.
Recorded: 66bpm
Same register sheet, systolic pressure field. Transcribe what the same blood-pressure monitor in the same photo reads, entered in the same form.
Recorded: 96mmHg
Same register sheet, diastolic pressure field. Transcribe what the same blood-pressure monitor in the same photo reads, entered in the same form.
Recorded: 71mmHg
